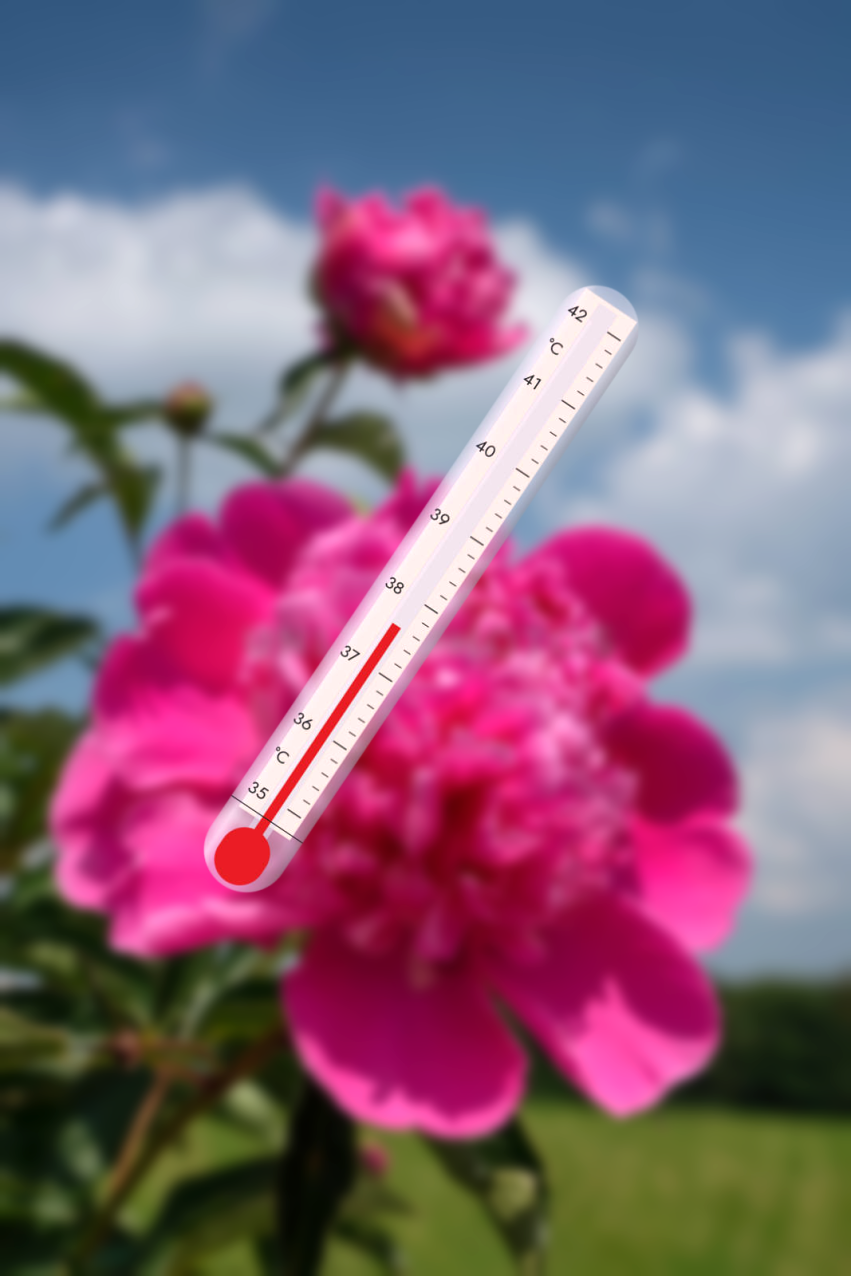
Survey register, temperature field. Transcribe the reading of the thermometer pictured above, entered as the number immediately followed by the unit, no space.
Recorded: 37.6°C
